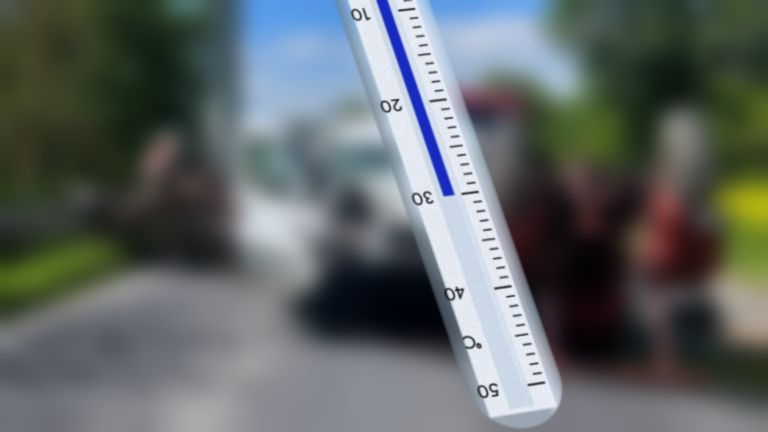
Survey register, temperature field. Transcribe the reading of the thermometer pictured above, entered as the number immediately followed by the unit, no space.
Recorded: 30°C
